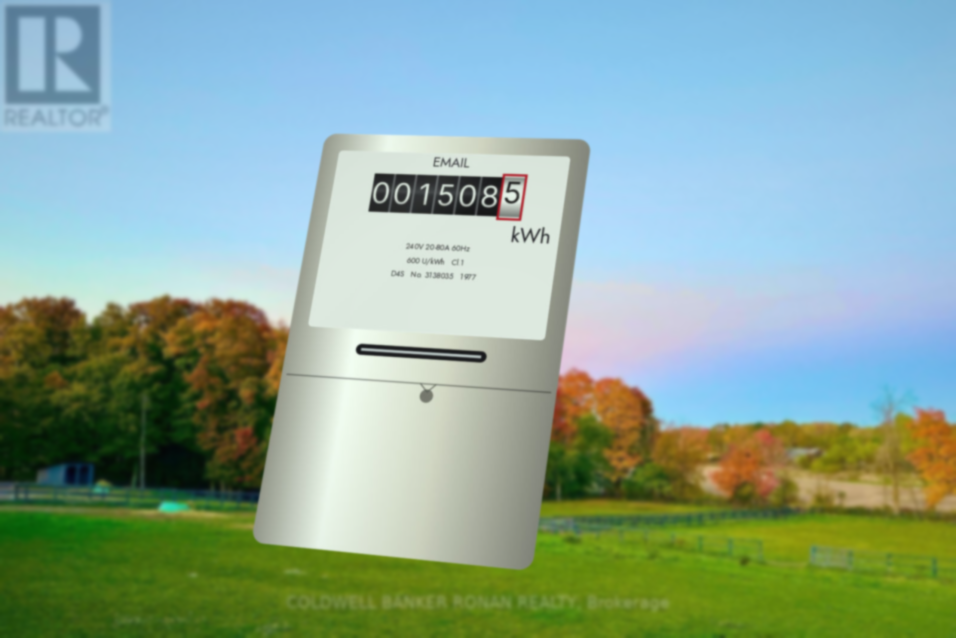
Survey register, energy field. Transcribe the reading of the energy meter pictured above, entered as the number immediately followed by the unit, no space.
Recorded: 1508.5kWh
